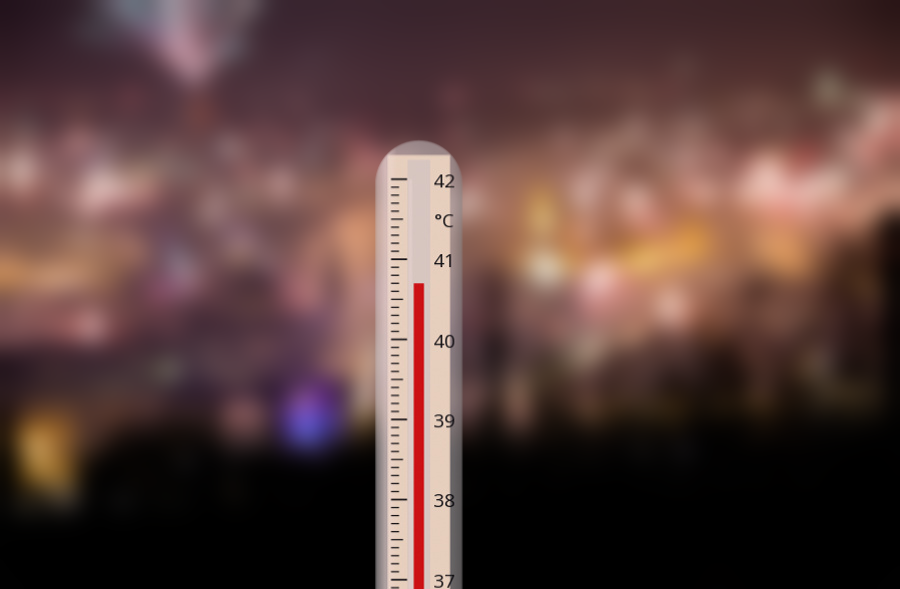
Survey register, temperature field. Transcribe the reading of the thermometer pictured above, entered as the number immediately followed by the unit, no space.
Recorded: 40.7°C
